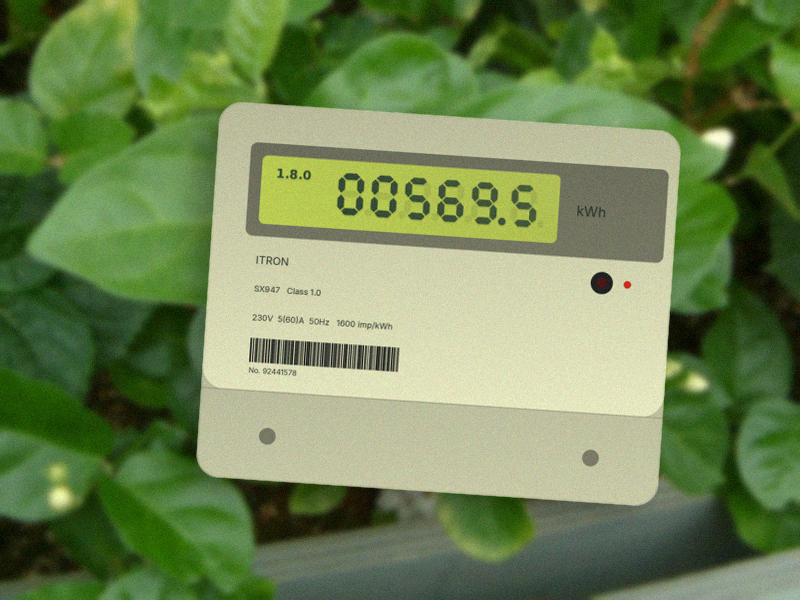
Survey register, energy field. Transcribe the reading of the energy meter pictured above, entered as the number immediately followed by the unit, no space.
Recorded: 569.5kWh
